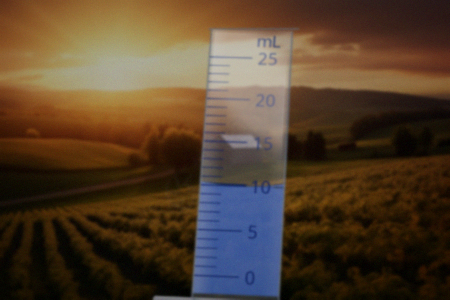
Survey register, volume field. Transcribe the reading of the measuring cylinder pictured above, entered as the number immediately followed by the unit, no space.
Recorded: 10mL
